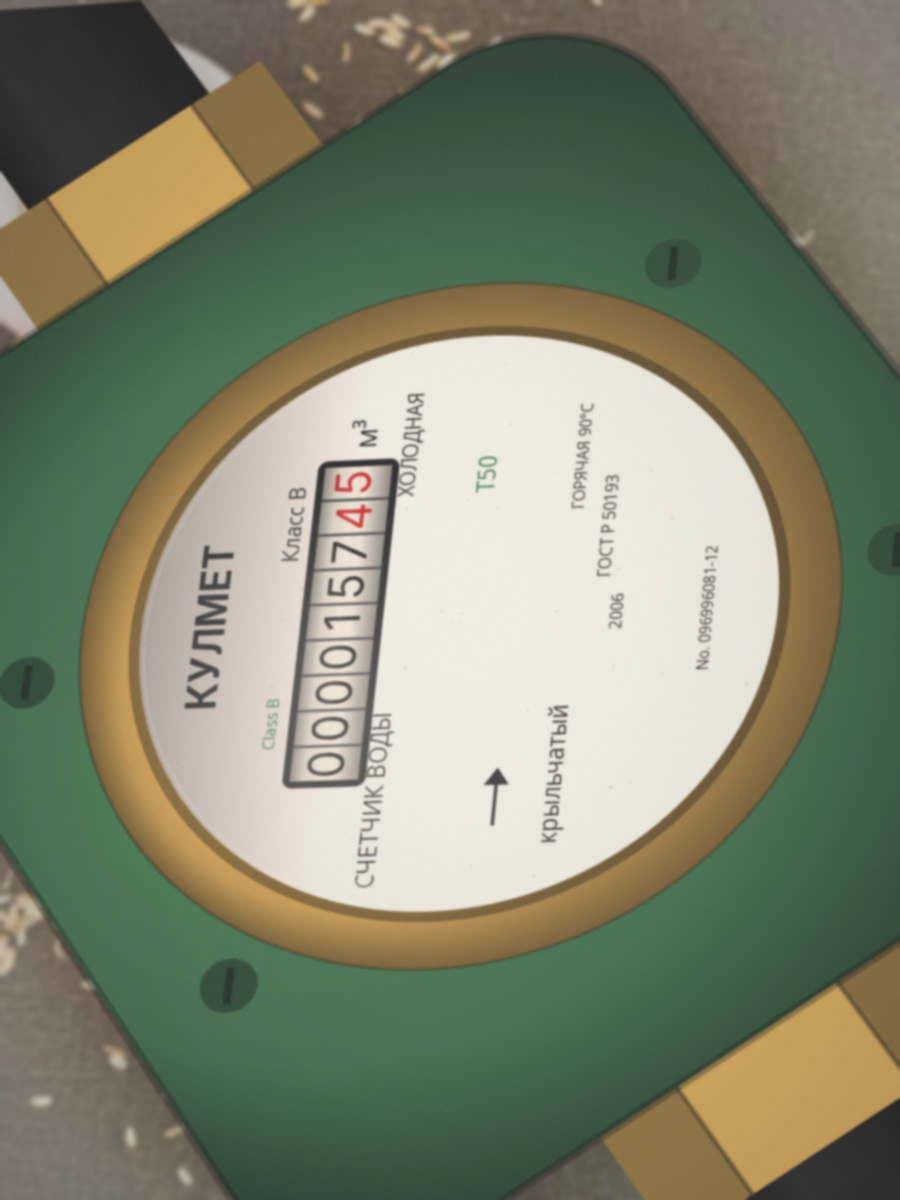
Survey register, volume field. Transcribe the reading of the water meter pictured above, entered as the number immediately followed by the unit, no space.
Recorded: 157.45m³
